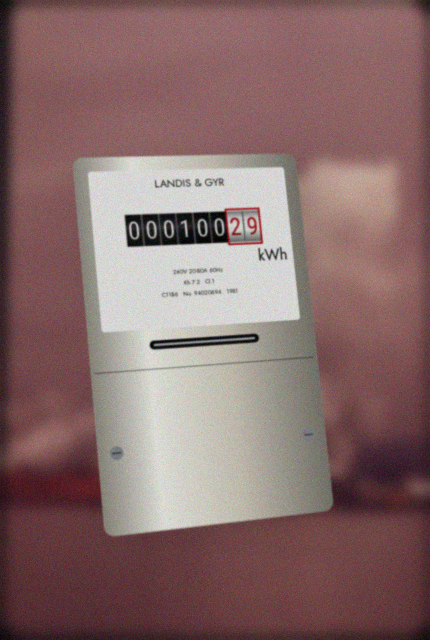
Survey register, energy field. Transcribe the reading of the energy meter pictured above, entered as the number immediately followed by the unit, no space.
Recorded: 100.29kWh
